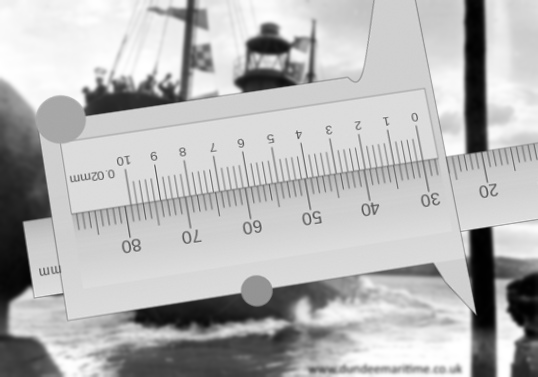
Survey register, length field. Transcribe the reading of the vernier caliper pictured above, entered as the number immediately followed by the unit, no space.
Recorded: 30.0mm
